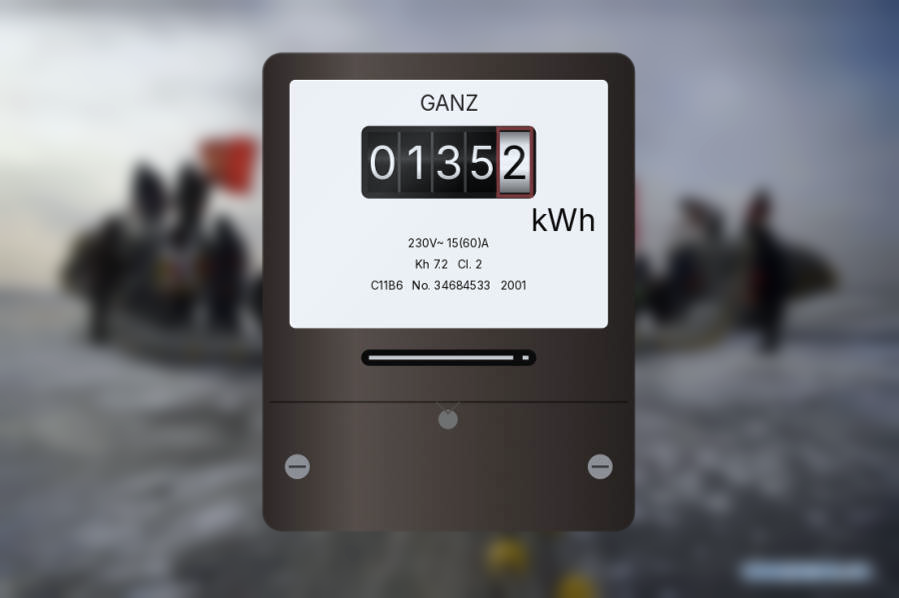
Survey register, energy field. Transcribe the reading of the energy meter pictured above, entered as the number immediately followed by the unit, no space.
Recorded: 135.2kWh
